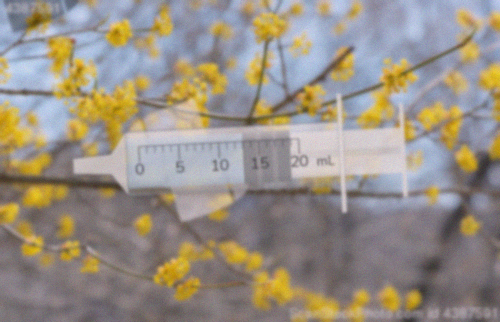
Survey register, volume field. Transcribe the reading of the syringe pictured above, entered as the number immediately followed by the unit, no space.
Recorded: 13mL
